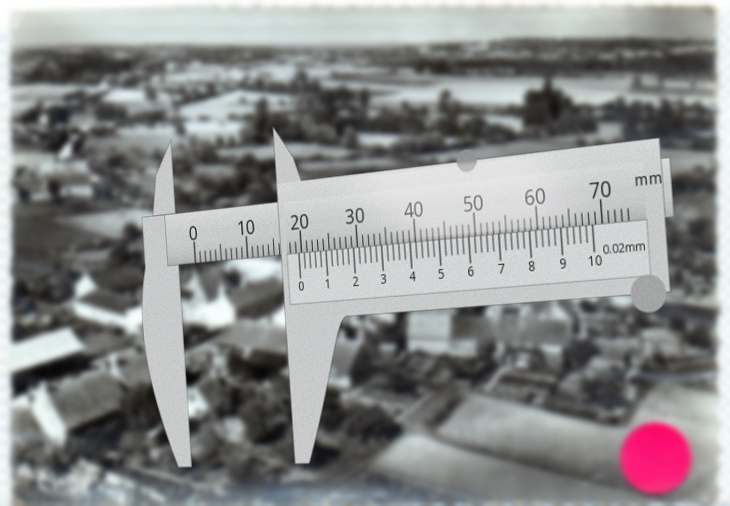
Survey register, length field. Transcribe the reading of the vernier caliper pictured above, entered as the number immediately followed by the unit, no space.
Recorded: 19.5mm
